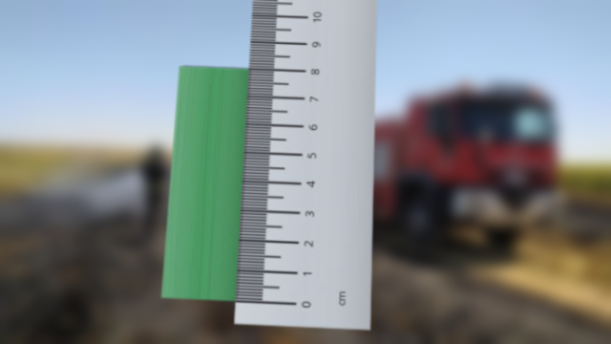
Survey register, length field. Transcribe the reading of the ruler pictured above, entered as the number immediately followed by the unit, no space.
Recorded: 8cm
